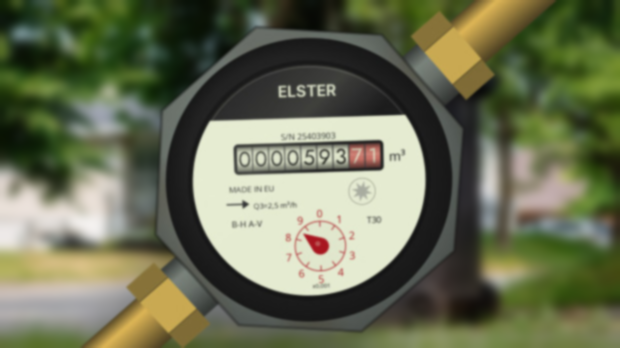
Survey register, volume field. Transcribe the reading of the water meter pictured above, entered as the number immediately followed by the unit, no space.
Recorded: 593.718m³
